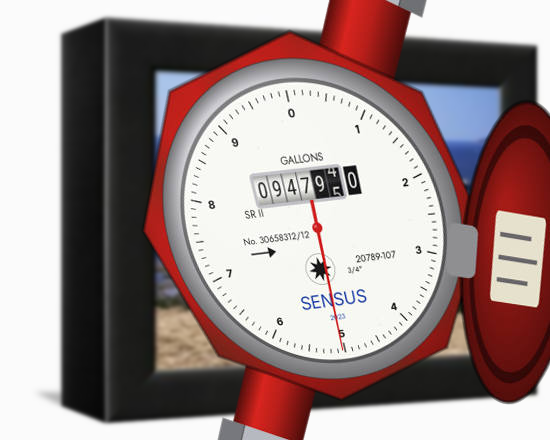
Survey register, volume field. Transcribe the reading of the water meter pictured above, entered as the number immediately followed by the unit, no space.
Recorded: 947945.0gal
